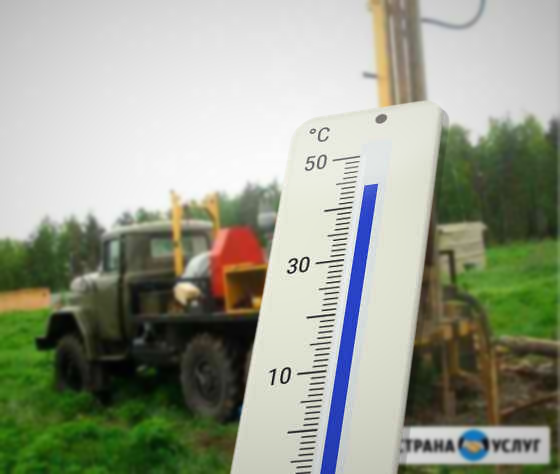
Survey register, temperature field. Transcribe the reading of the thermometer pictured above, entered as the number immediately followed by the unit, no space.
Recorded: 44°C
